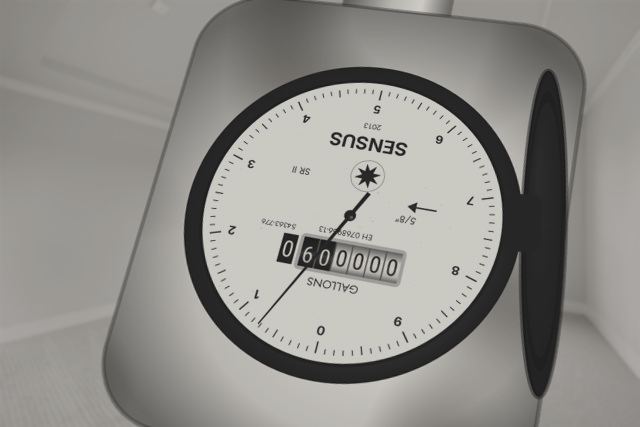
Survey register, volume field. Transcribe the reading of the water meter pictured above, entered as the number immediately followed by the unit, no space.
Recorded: 90.7gal
